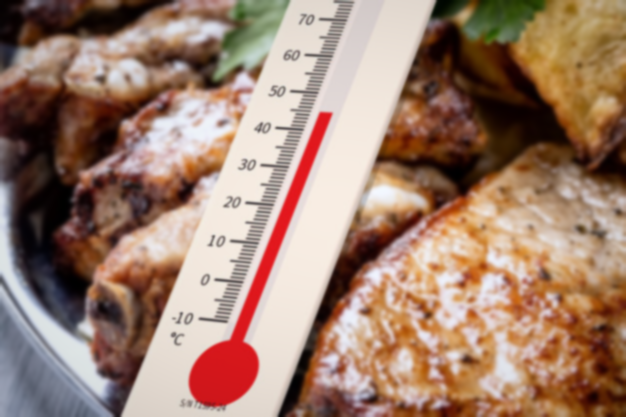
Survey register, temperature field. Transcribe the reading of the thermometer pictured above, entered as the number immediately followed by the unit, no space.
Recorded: 45°C
